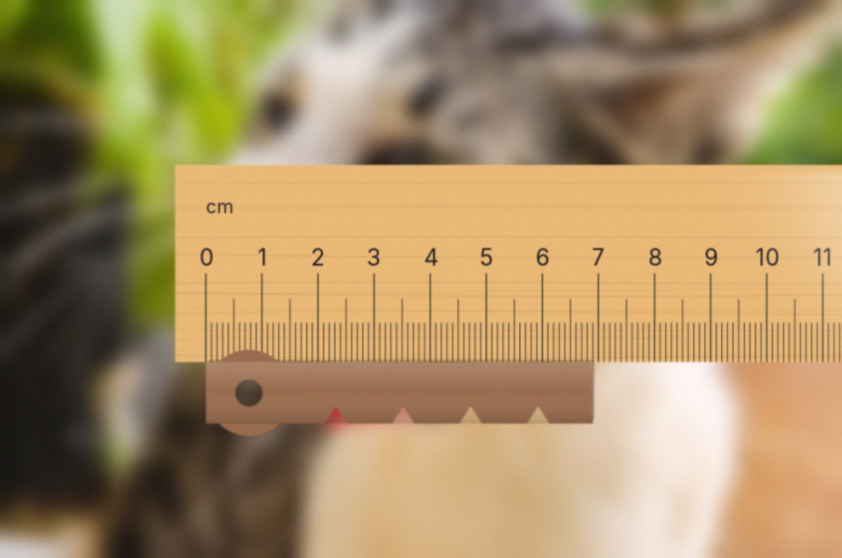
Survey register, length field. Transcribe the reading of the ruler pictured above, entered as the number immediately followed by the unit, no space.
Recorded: 6.9cm
